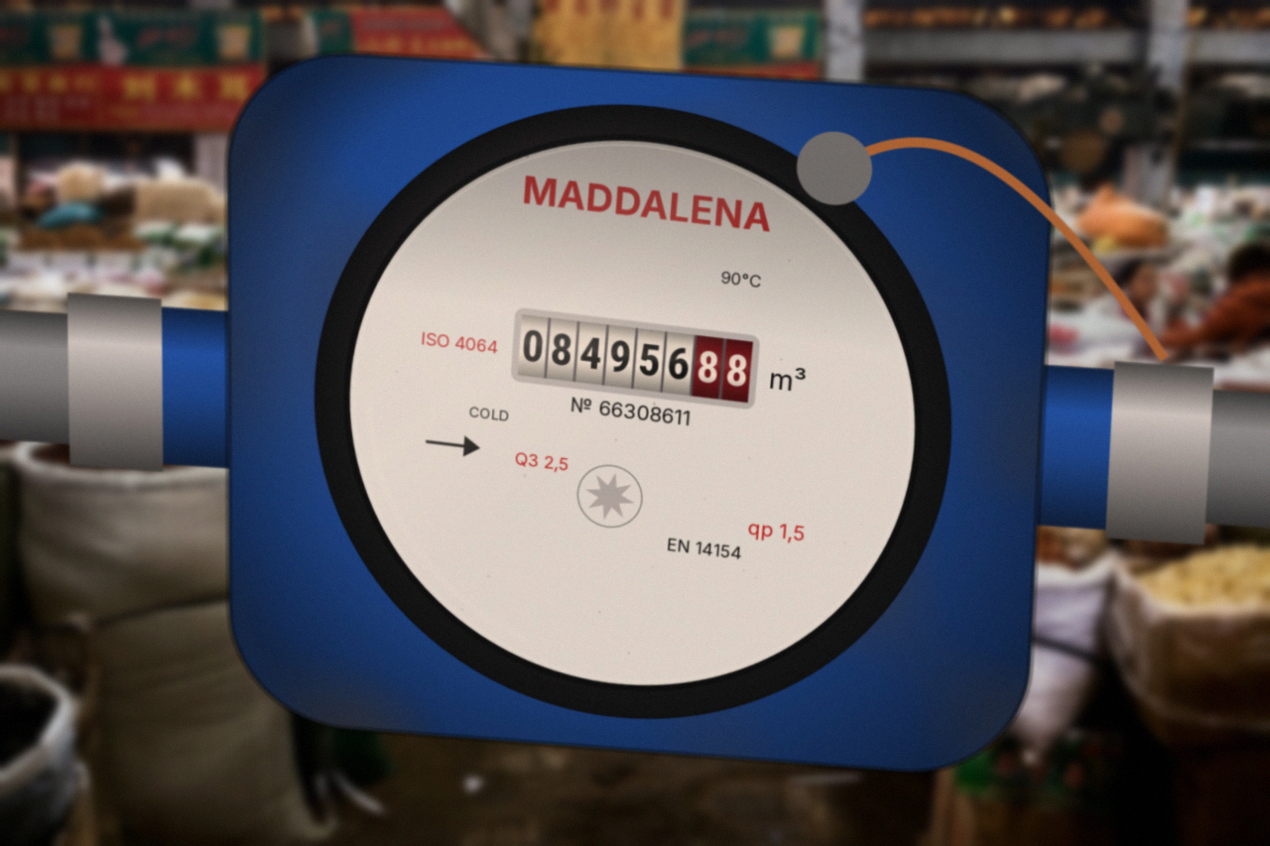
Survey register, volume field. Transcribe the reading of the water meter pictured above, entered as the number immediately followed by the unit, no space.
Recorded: 84956.88m³
